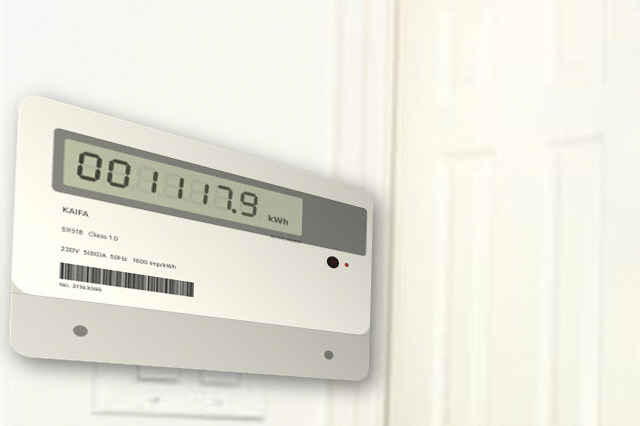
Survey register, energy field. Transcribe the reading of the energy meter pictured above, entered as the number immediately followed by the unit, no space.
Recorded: 1117.9kWh
